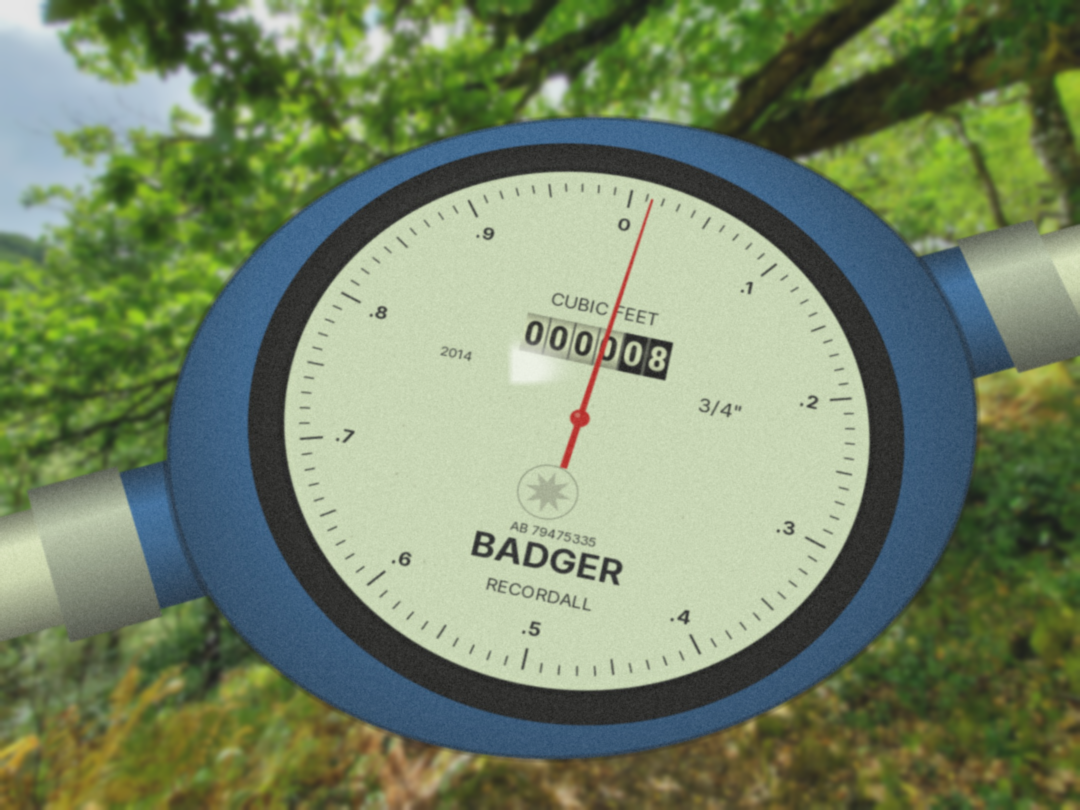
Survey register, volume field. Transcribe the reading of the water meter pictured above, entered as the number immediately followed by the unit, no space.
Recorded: 8.01ft³
